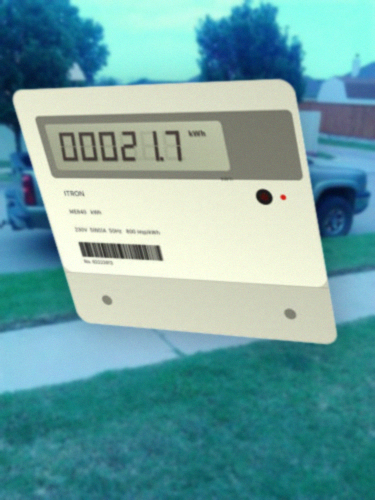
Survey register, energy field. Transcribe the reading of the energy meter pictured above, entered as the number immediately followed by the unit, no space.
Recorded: 21.7kWh
